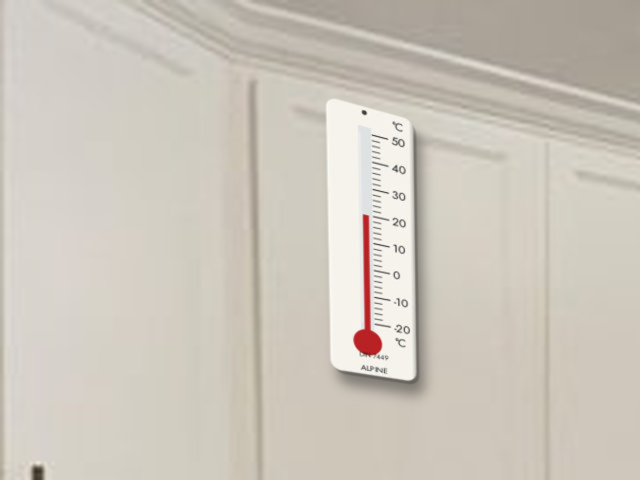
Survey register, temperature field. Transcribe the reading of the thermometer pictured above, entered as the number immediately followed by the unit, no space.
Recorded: 20°C
